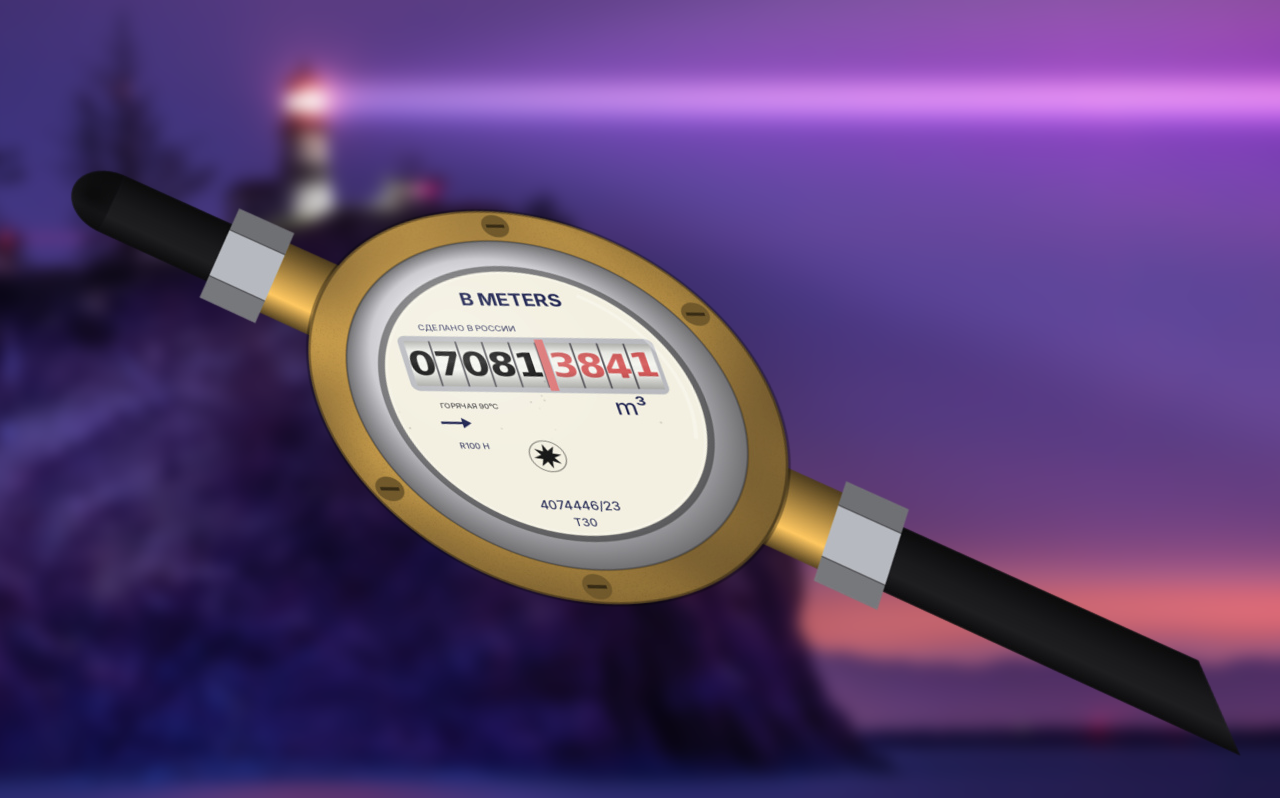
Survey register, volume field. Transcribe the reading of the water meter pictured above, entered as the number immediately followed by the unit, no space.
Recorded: 7081.3841m³
